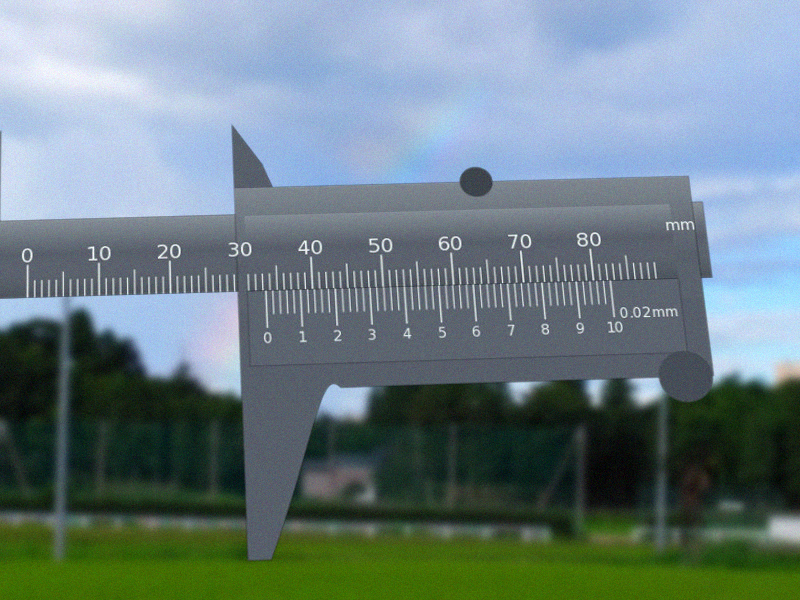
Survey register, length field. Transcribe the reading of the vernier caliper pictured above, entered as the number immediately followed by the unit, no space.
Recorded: 33.4mm
